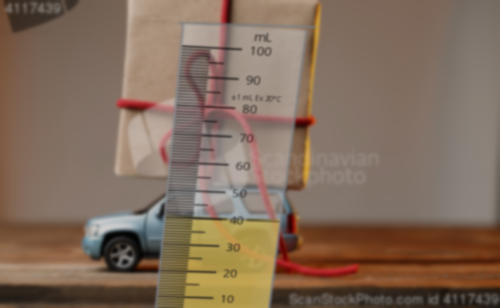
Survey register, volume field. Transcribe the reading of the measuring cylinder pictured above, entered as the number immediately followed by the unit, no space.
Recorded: 40mL
